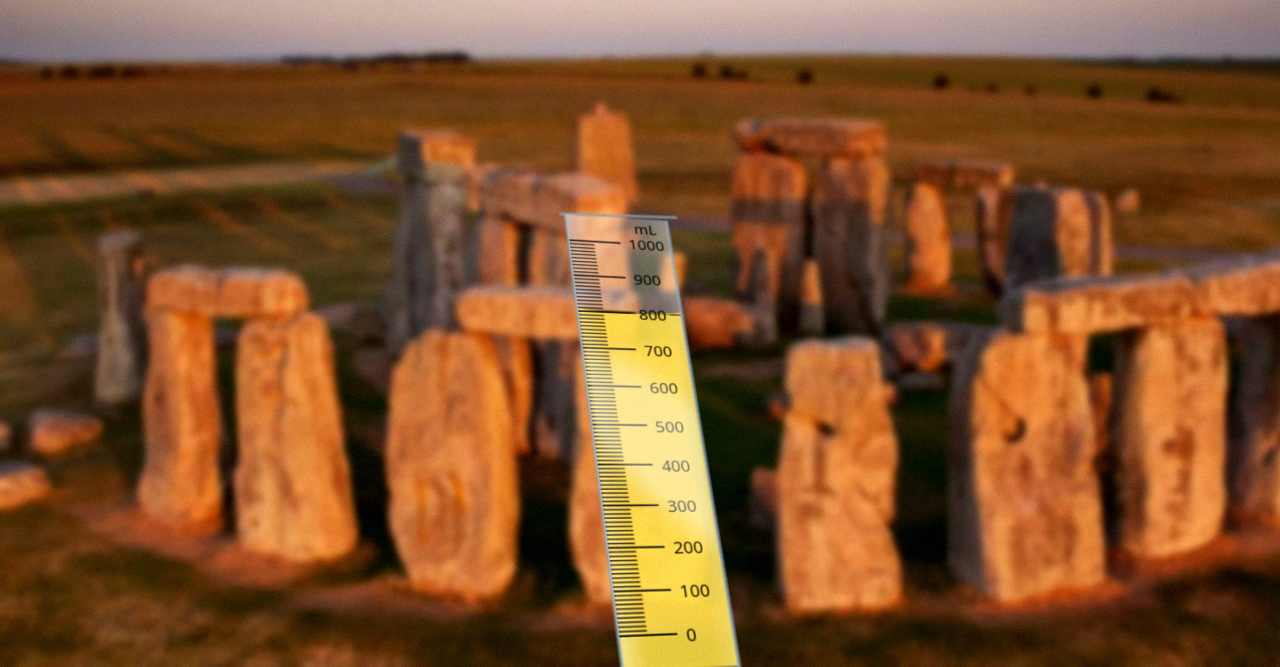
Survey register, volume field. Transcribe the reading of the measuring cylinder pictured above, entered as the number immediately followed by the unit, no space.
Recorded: 800mL
